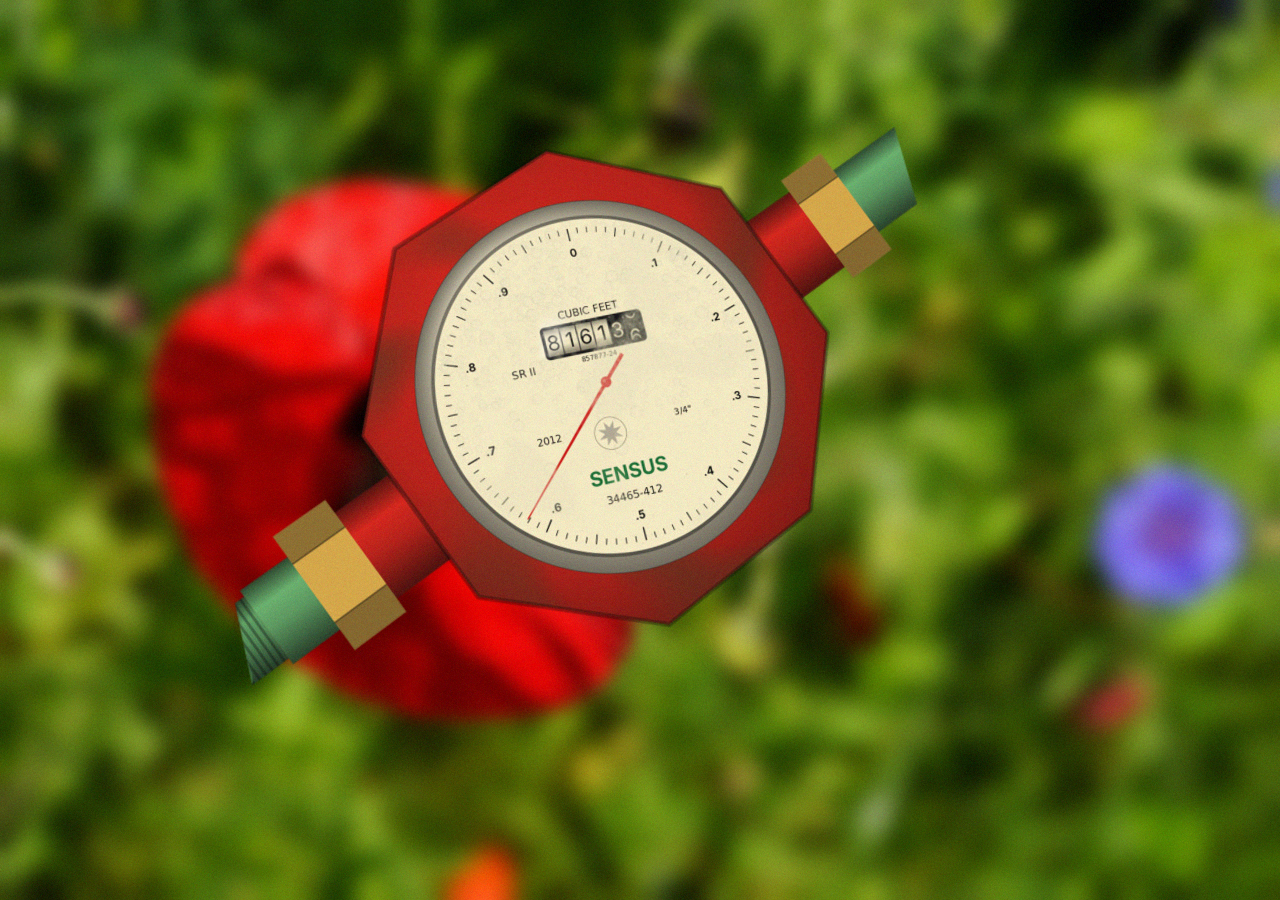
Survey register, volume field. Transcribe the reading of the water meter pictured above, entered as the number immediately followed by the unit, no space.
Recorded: 816135.62ft³
